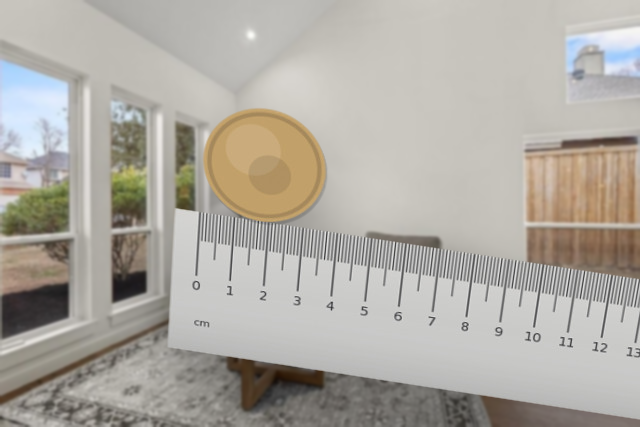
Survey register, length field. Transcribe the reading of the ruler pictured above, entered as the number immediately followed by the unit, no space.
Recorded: 3.5cm
